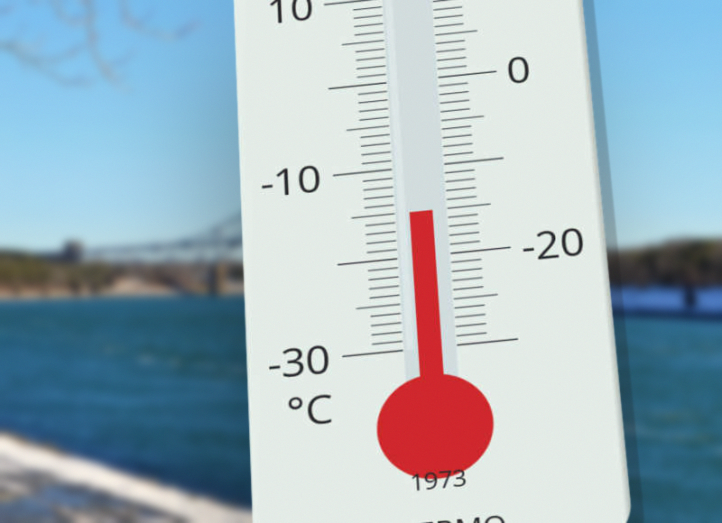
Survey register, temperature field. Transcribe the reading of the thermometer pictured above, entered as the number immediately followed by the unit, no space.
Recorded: -15°C
